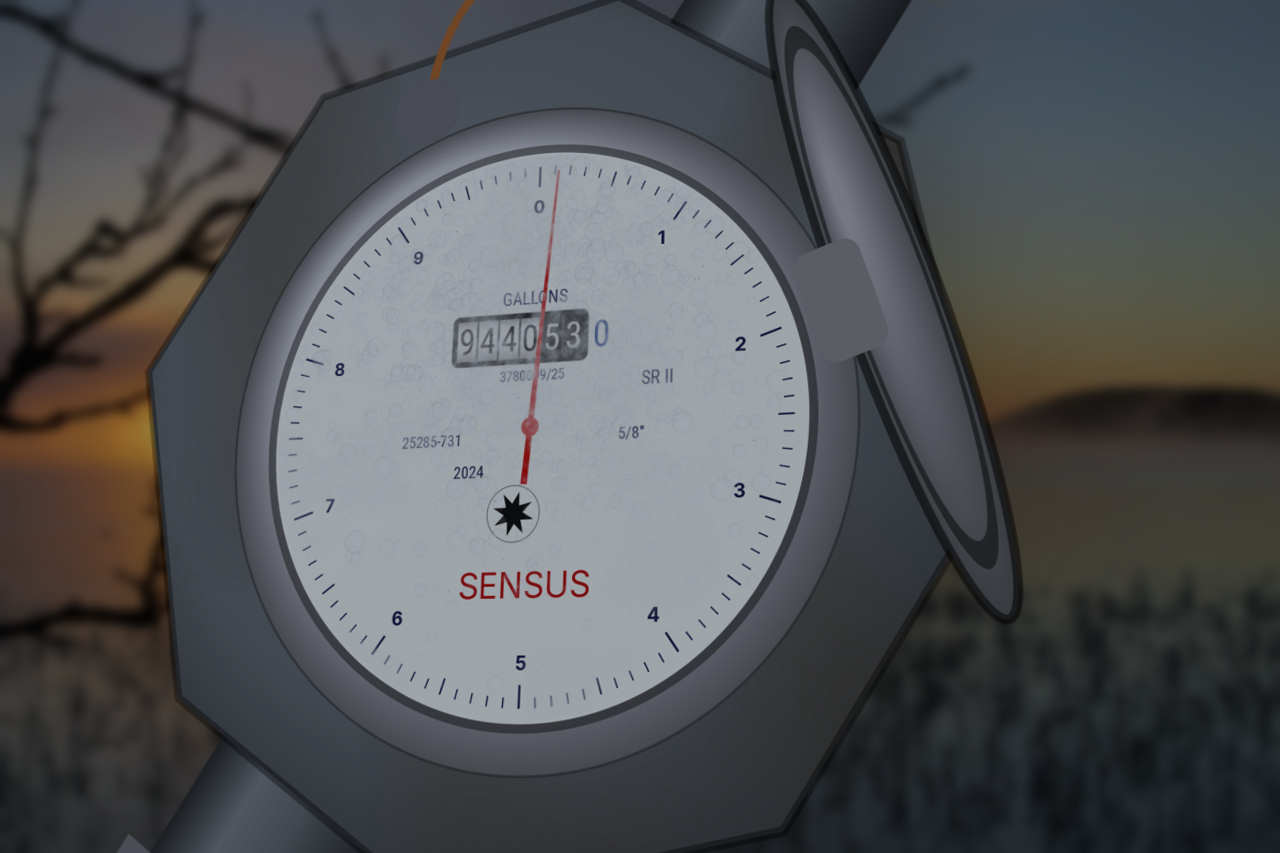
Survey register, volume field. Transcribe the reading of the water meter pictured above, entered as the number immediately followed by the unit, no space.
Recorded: 9440530.1gal
